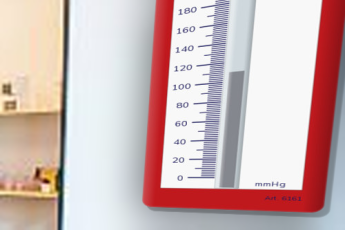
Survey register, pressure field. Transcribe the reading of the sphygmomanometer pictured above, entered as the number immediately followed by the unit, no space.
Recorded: 110mmHg
